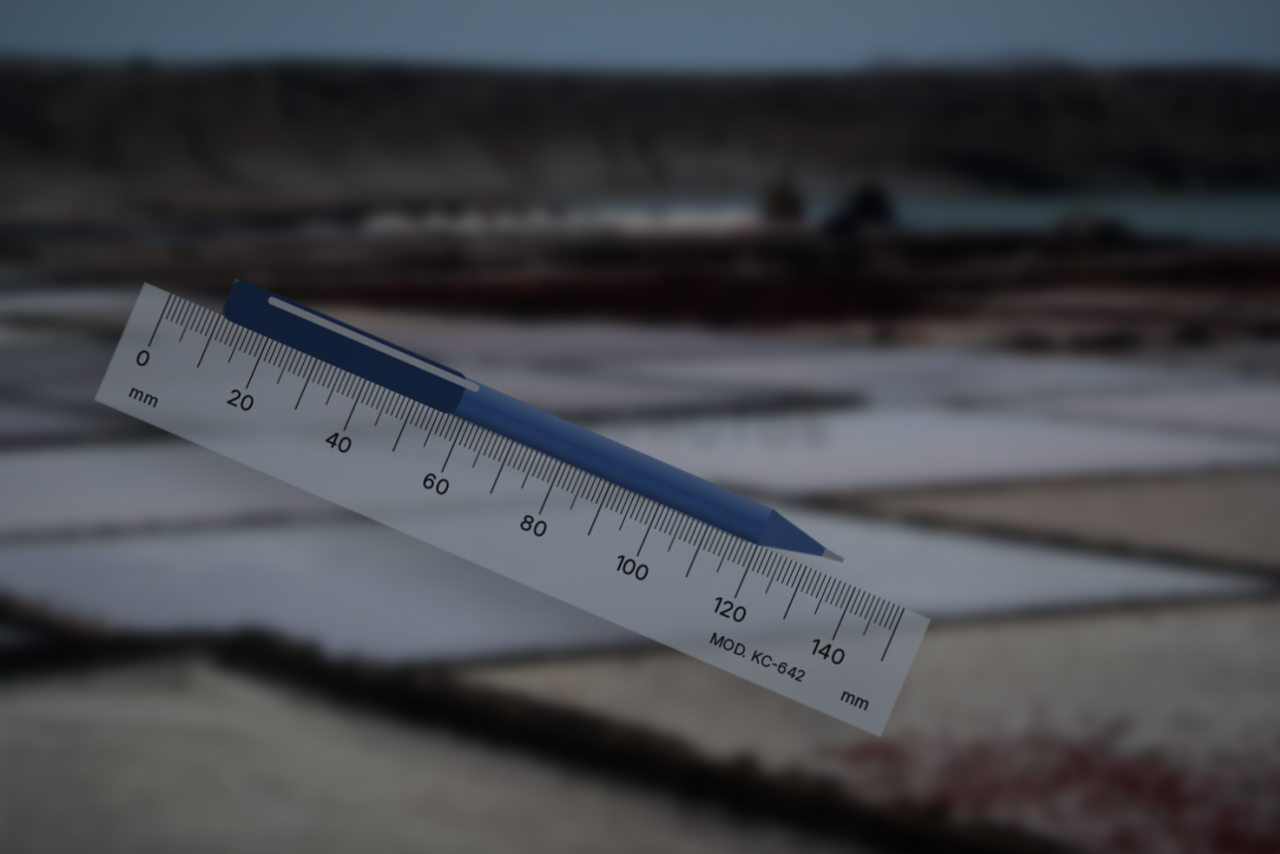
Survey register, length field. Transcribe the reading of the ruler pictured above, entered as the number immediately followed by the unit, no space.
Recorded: 126mm
